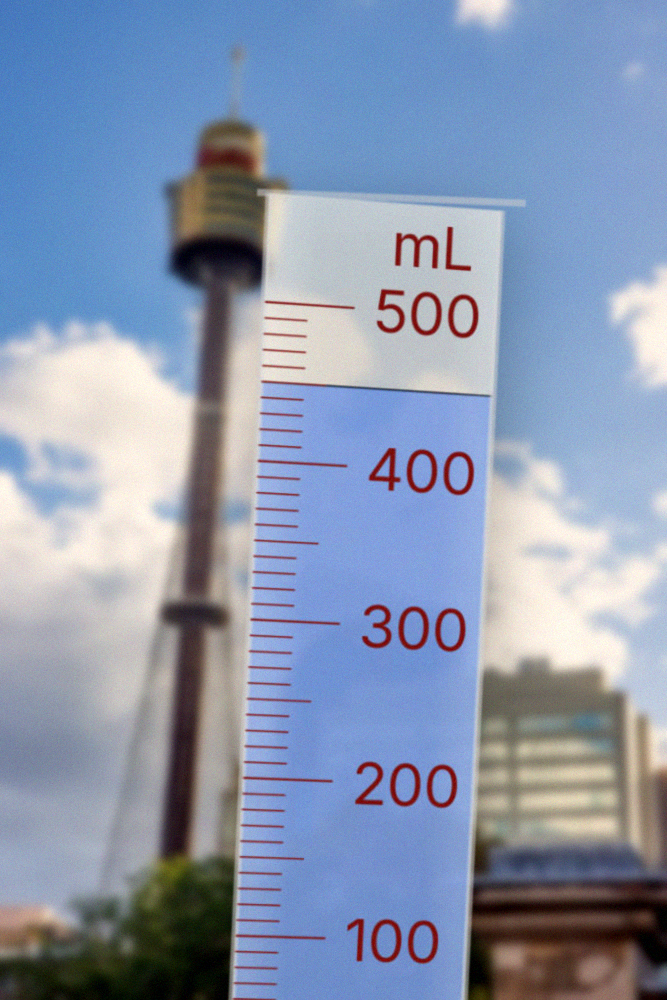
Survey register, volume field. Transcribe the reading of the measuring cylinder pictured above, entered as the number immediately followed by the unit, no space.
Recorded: 450mL
